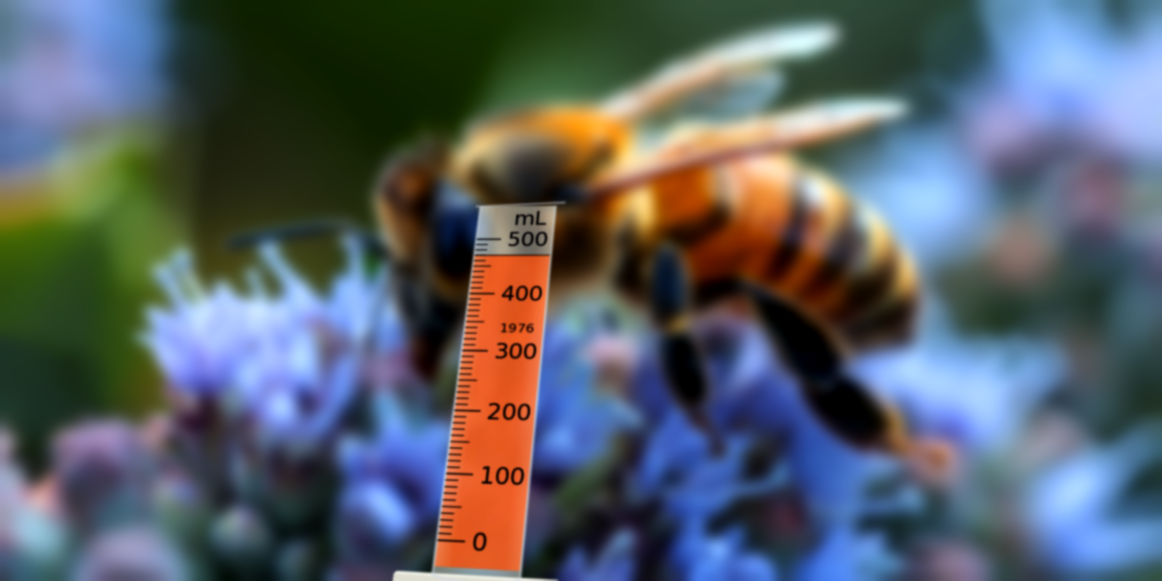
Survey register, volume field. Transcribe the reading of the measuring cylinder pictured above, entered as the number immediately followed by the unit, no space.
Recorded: 470mL
